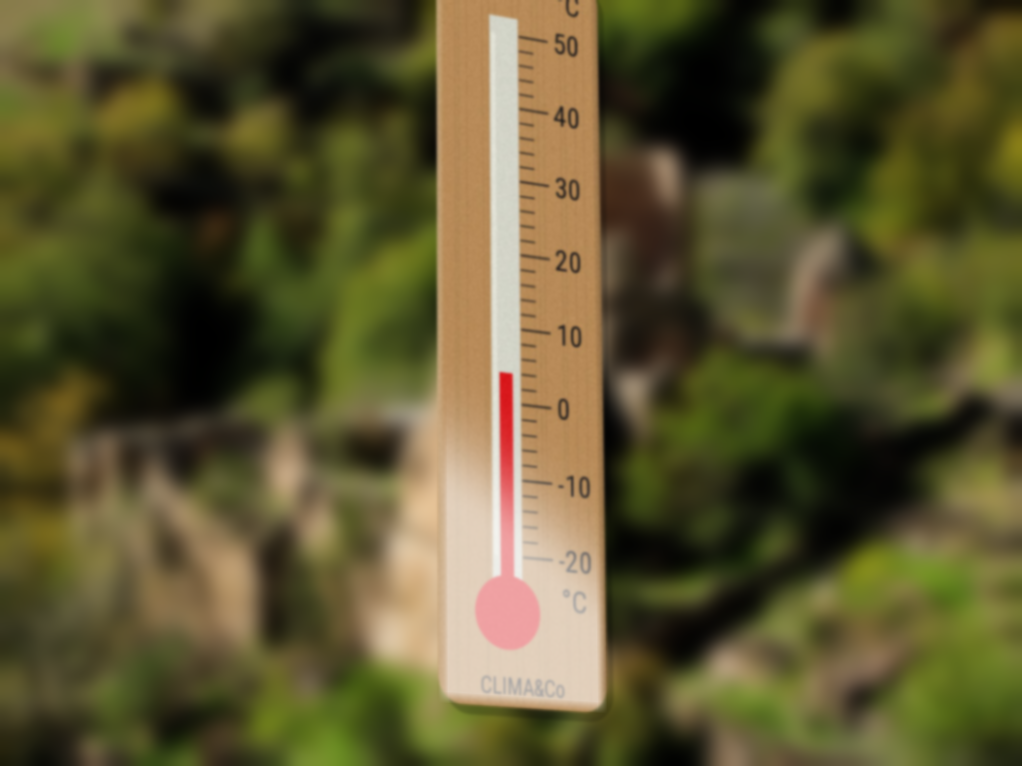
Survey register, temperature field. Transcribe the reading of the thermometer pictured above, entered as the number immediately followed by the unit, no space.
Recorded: 4°C
